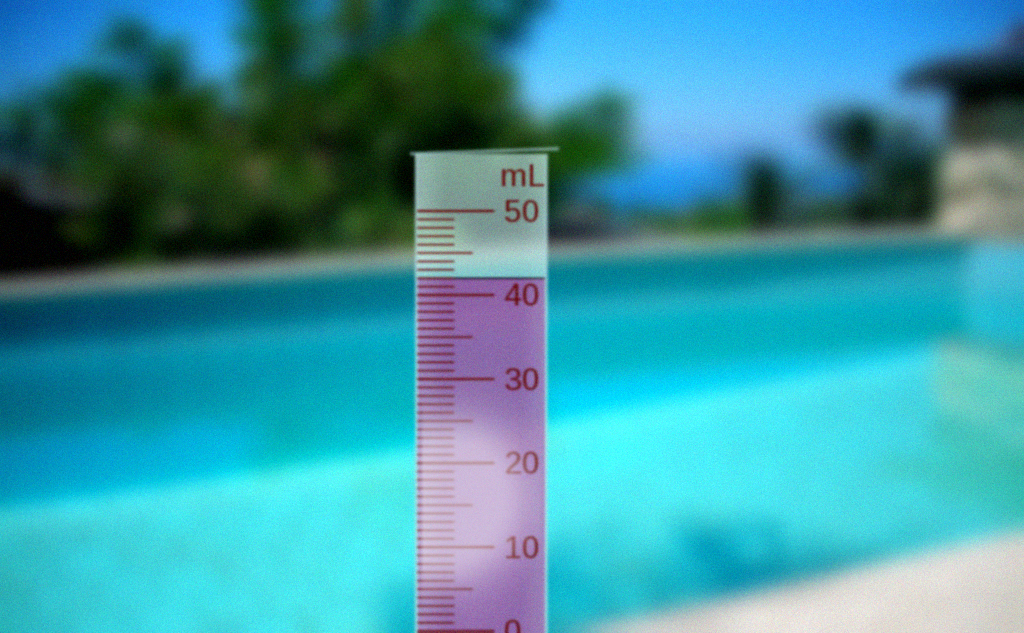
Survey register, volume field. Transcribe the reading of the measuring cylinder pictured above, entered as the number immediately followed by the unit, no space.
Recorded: 42mL
